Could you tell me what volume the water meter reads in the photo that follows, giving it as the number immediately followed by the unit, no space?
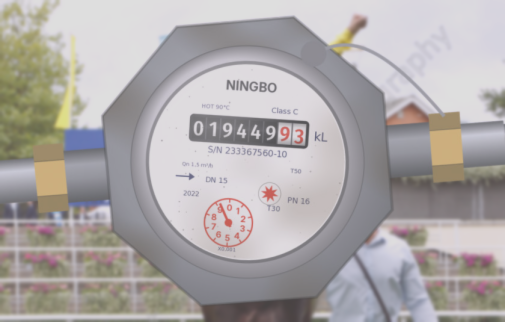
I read 19449.929kL
